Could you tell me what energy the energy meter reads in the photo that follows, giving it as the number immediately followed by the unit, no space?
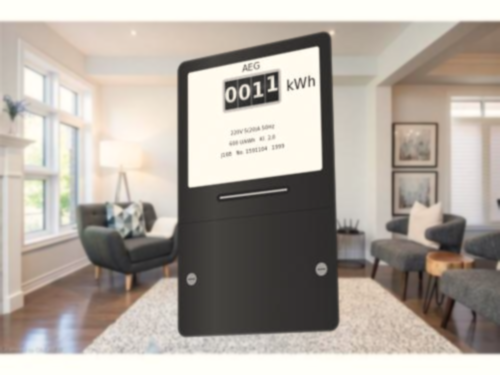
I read 11kWh
